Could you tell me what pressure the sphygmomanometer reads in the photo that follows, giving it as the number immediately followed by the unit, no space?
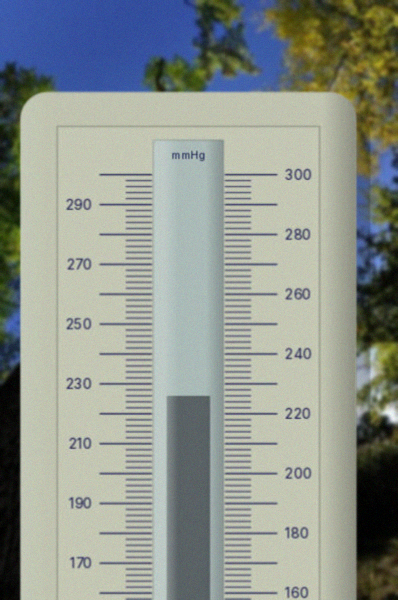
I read 226mmHg
